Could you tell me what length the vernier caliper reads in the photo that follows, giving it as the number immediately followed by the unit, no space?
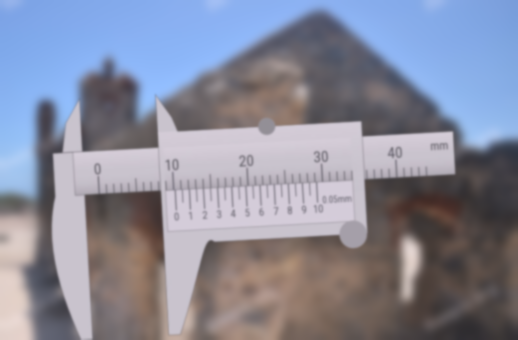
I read 10.2mm
